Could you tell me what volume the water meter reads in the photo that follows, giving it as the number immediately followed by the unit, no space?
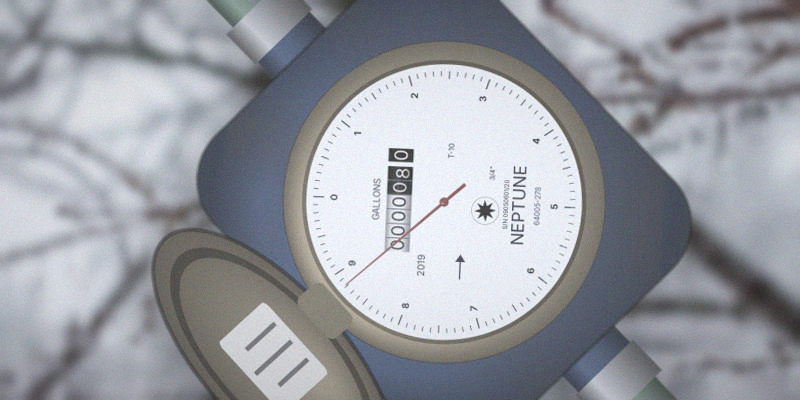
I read 78.8gal
